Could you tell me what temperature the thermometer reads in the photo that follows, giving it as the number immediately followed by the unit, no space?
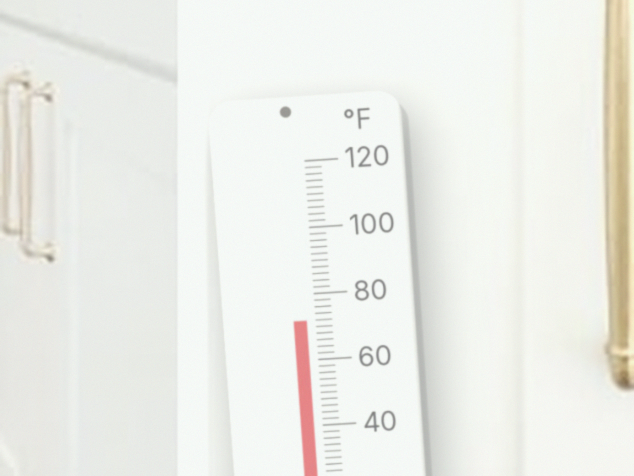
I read 72°F
